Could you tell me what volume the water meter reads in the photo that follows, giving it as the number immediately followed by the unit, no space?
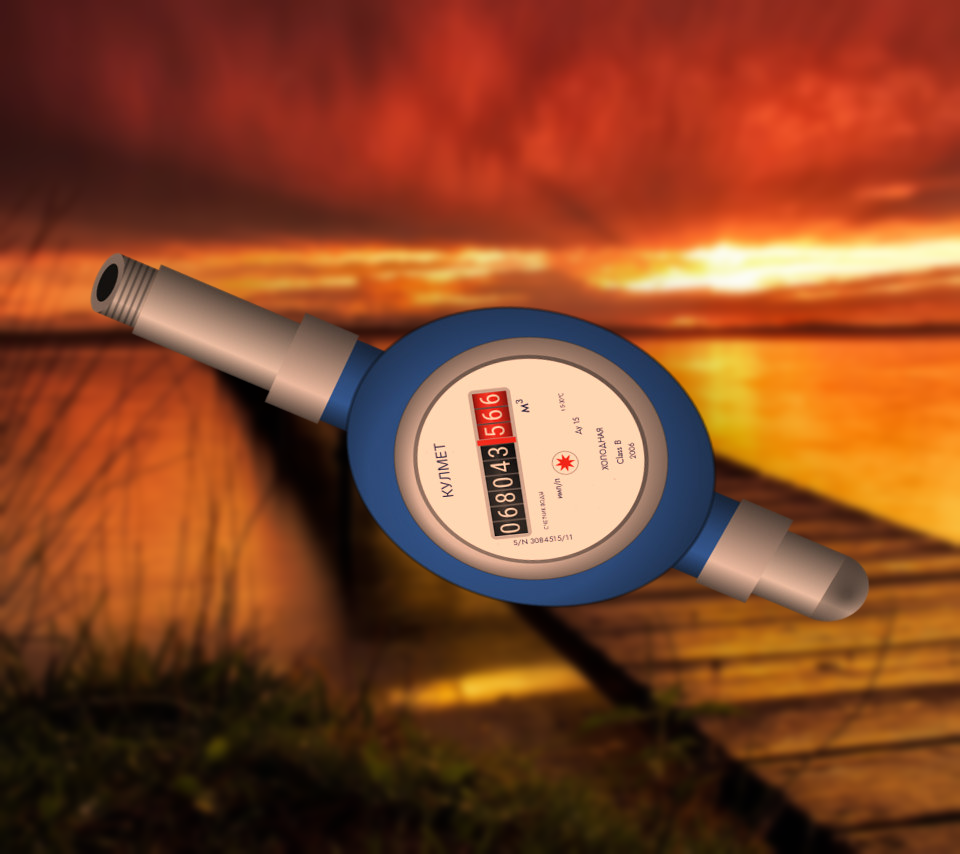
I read 68043.566m³
